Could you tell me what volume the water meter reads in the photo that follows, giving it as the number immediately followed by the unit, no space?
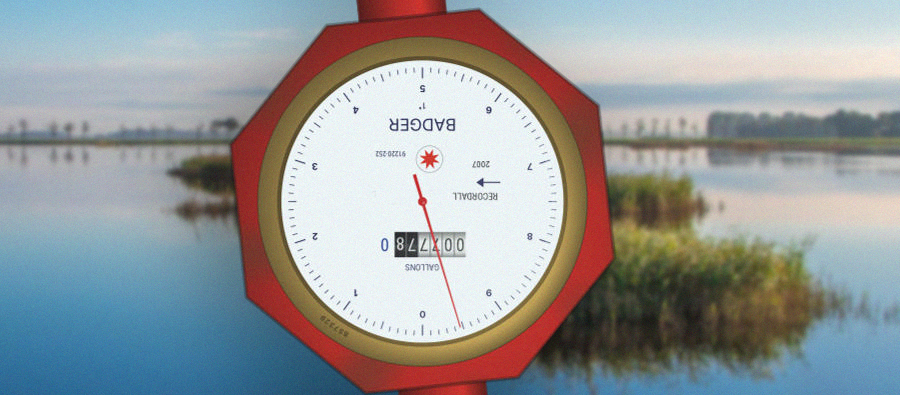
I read 77779.5gal
